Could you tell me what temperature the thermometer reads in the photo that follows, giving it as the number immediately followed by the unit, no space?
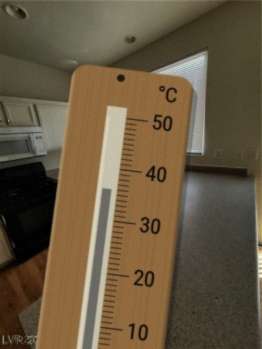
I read 36°C
